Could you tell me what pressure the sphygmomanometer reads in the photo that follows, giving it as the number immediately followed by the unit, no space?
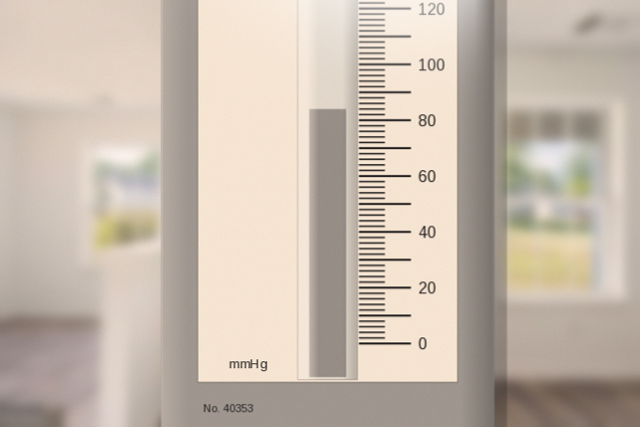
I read 84mmHg
